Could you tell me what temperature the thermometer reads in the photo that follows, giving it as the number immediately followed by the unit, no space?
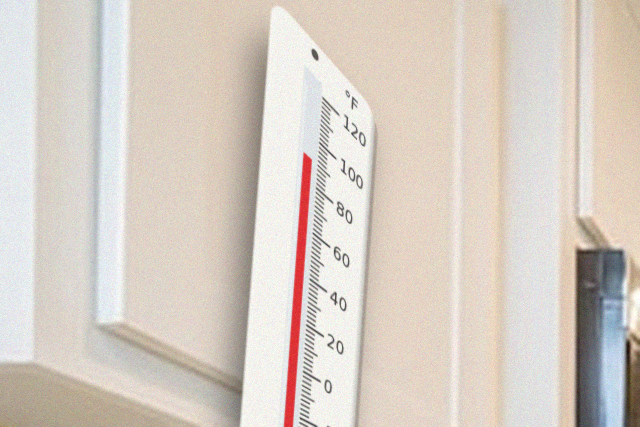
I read 90°F
